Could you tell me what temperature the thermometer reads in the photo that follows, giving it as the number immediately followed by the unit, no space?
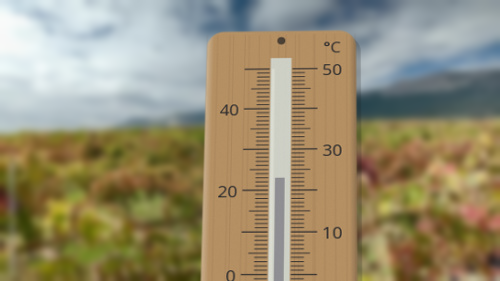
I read 23°C
